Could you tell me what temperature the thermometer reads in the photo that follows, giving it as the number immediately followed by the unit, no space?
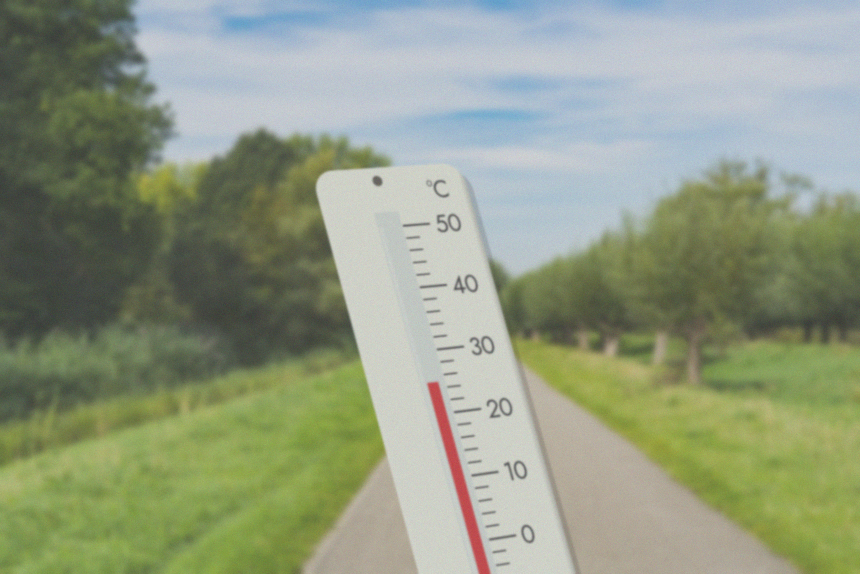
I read 25°C
